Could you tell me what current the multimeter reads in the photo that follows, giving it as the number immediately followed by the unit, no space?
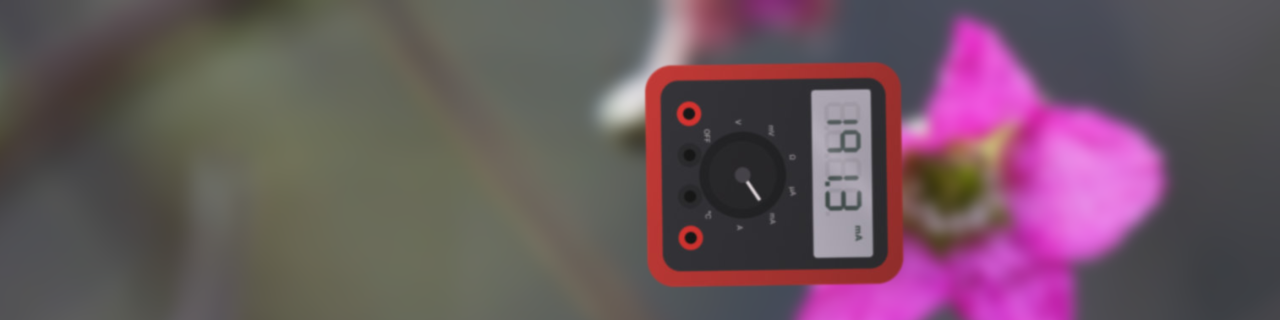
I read 191.3mA
